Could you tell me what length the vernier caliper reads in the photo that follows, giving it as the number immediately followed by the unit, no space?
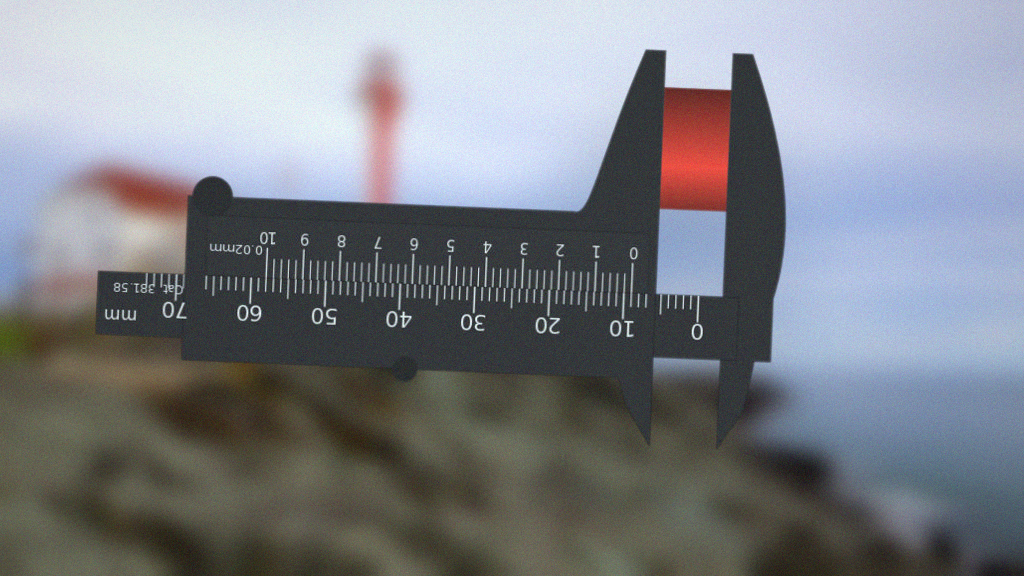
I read 9.0mm
